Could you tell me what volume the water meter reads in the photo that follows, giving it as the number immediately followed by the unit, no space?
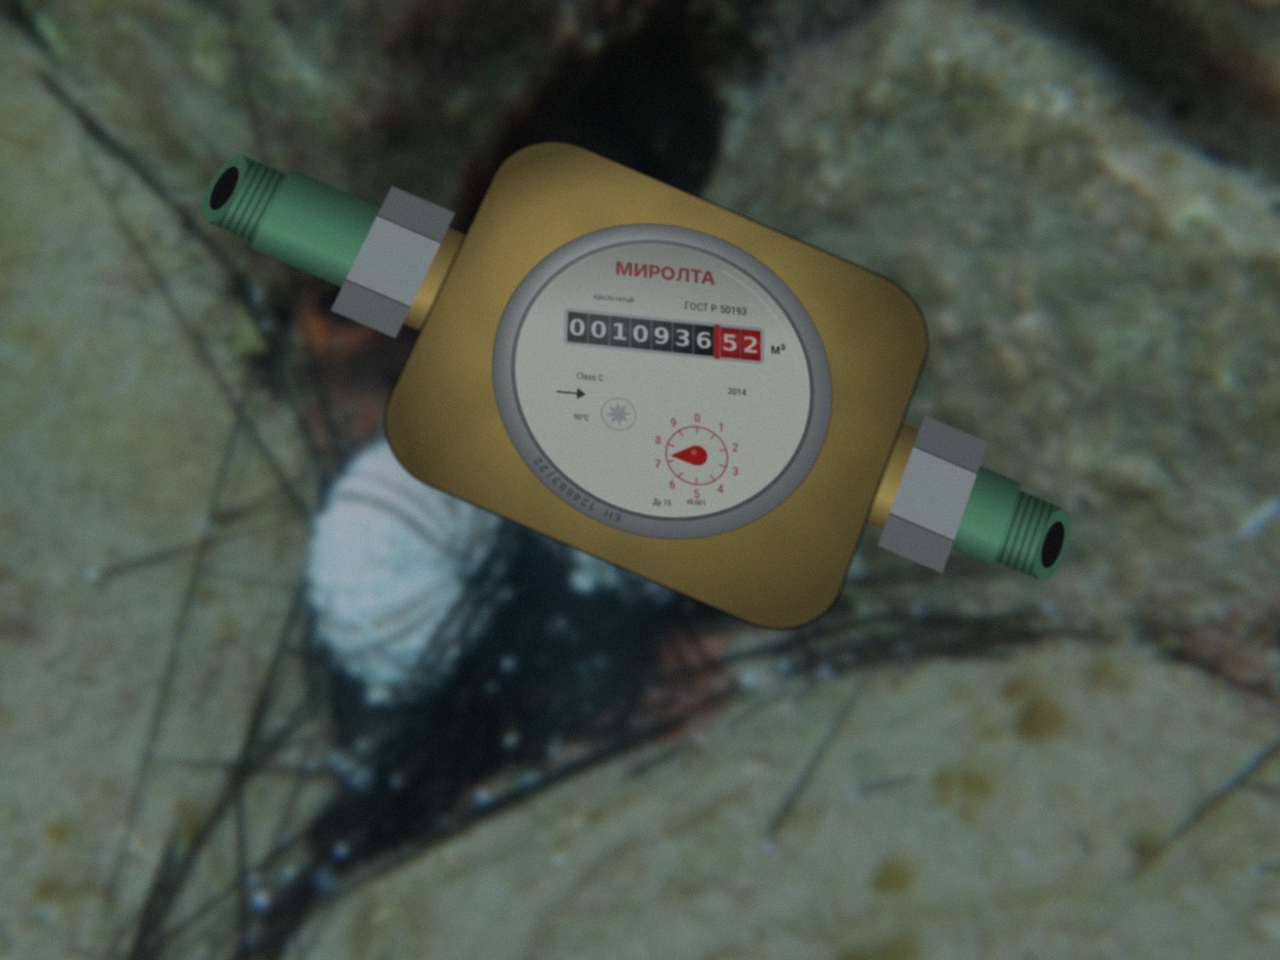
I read 10936.527m³
